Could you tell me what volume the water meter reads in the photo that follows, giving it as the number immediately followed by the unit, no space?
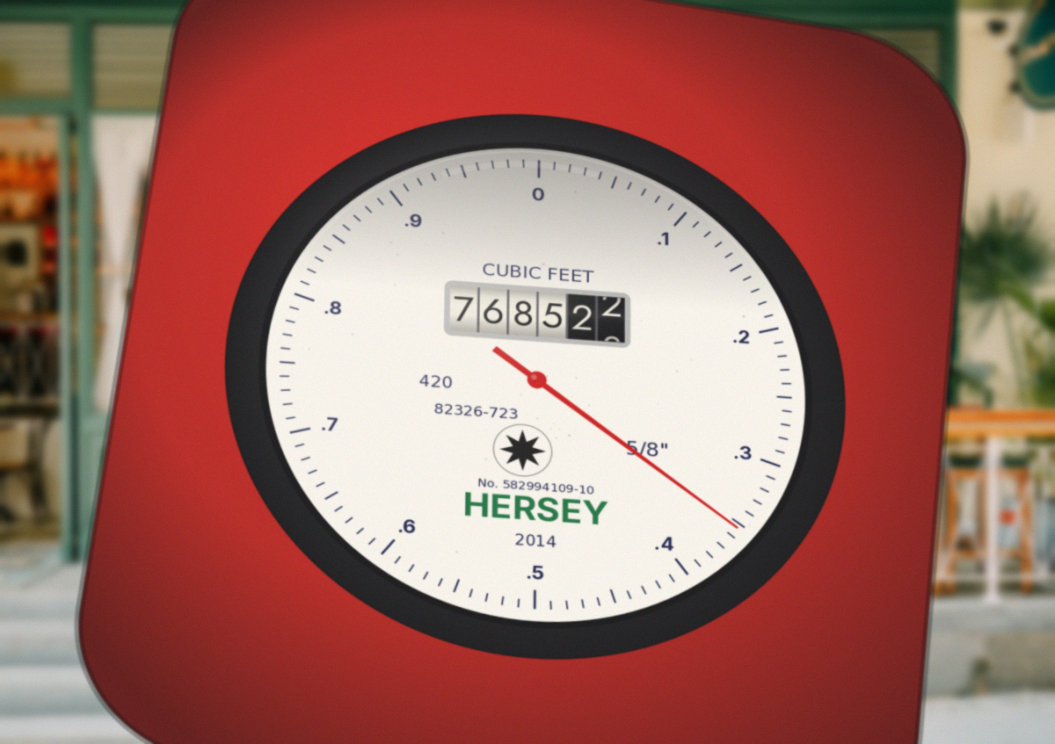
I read 768522.35ft³
